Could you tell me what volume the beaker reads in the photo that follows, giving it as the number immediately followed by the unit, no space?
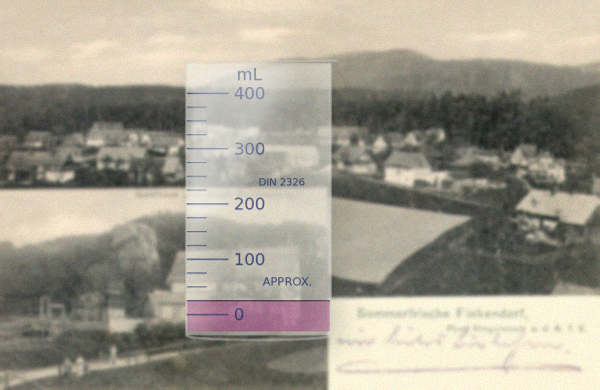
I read 25mL
